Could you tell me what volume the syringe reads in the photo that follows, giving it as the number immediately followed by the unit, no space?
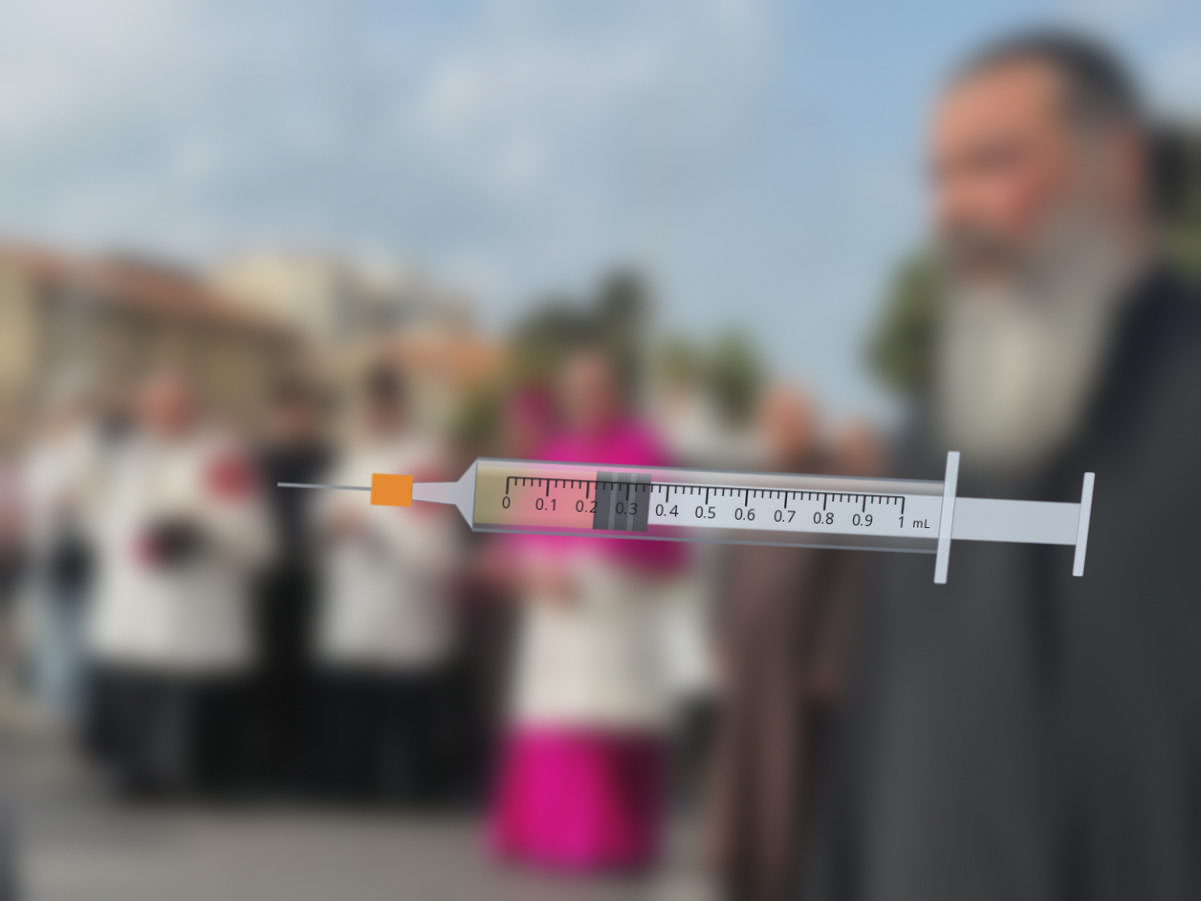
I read 0.22mL
